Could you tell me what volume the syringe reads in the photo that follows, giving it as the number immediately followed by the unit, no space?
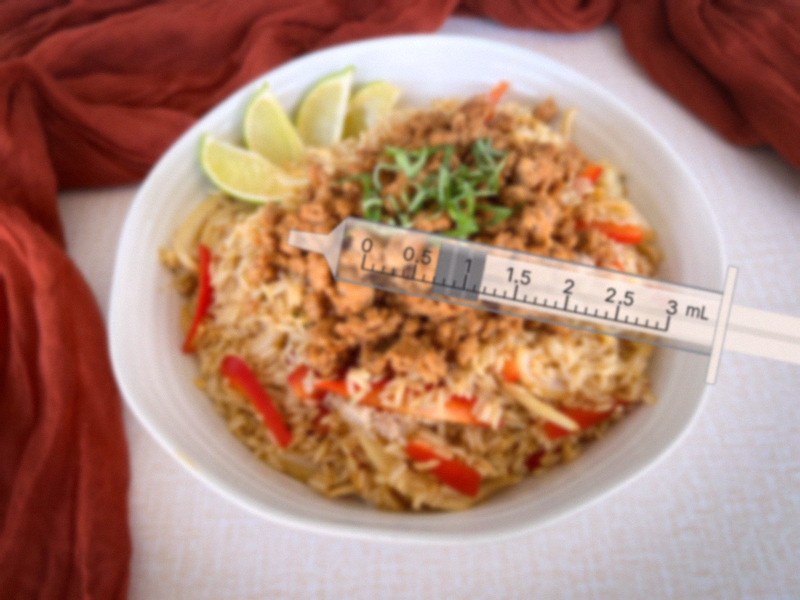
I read 0.7mL
